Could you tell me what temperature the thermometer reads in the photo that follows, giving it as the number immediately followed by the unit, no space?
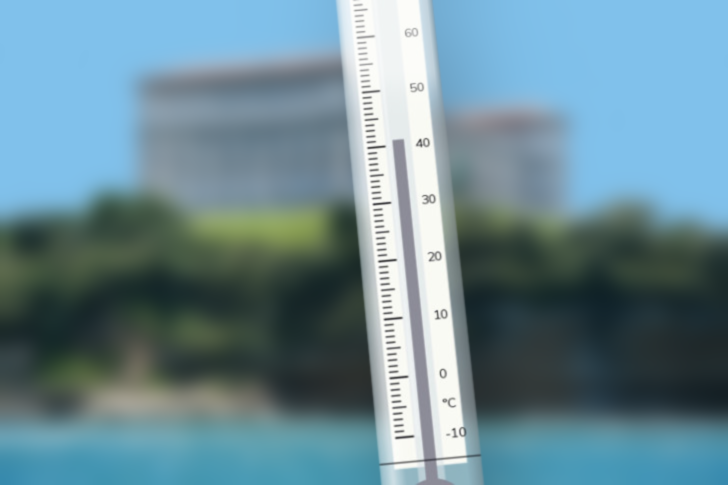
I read 41°C
